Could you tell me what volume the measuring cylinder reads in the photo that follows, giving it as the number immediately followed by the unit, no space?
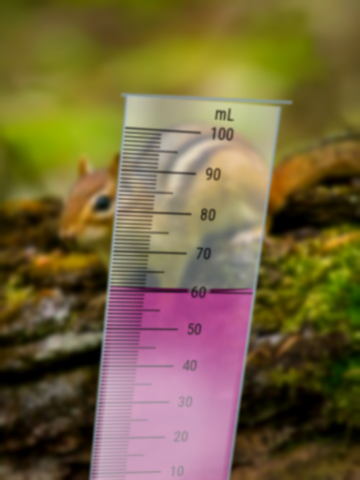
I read 60mL
